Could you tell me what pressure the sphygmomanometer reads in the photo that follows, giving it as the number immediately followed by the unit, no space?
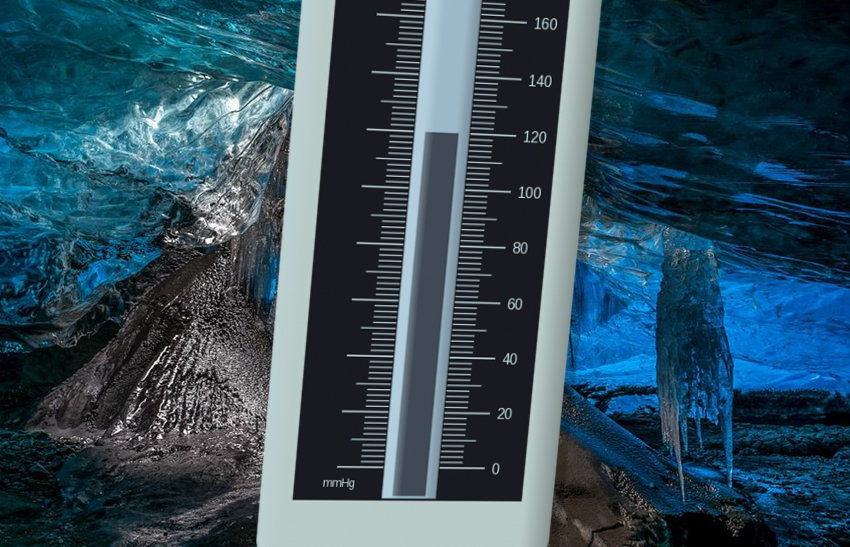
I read 120mmHg
